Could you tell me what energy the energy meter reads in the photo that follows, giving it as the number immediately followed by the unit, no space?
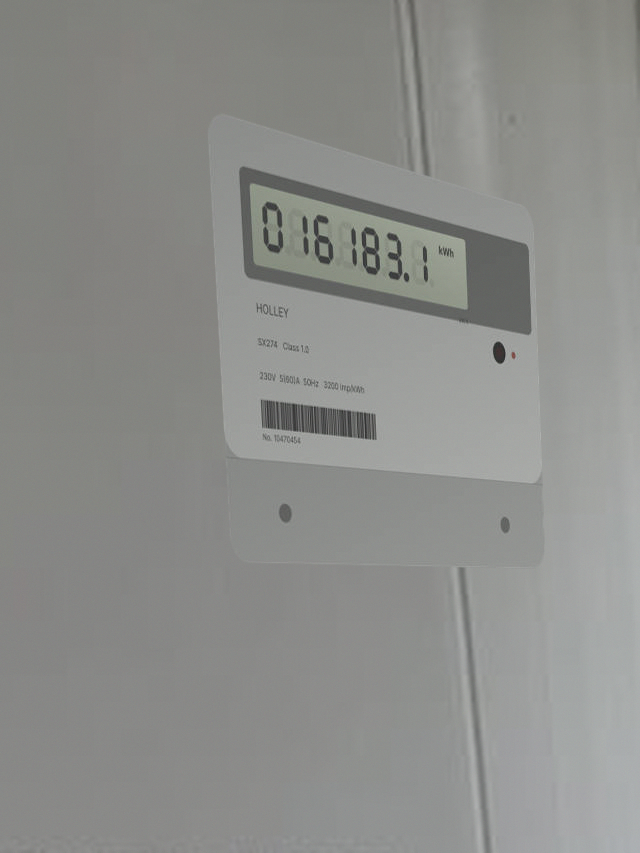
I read 16183.1kWh
